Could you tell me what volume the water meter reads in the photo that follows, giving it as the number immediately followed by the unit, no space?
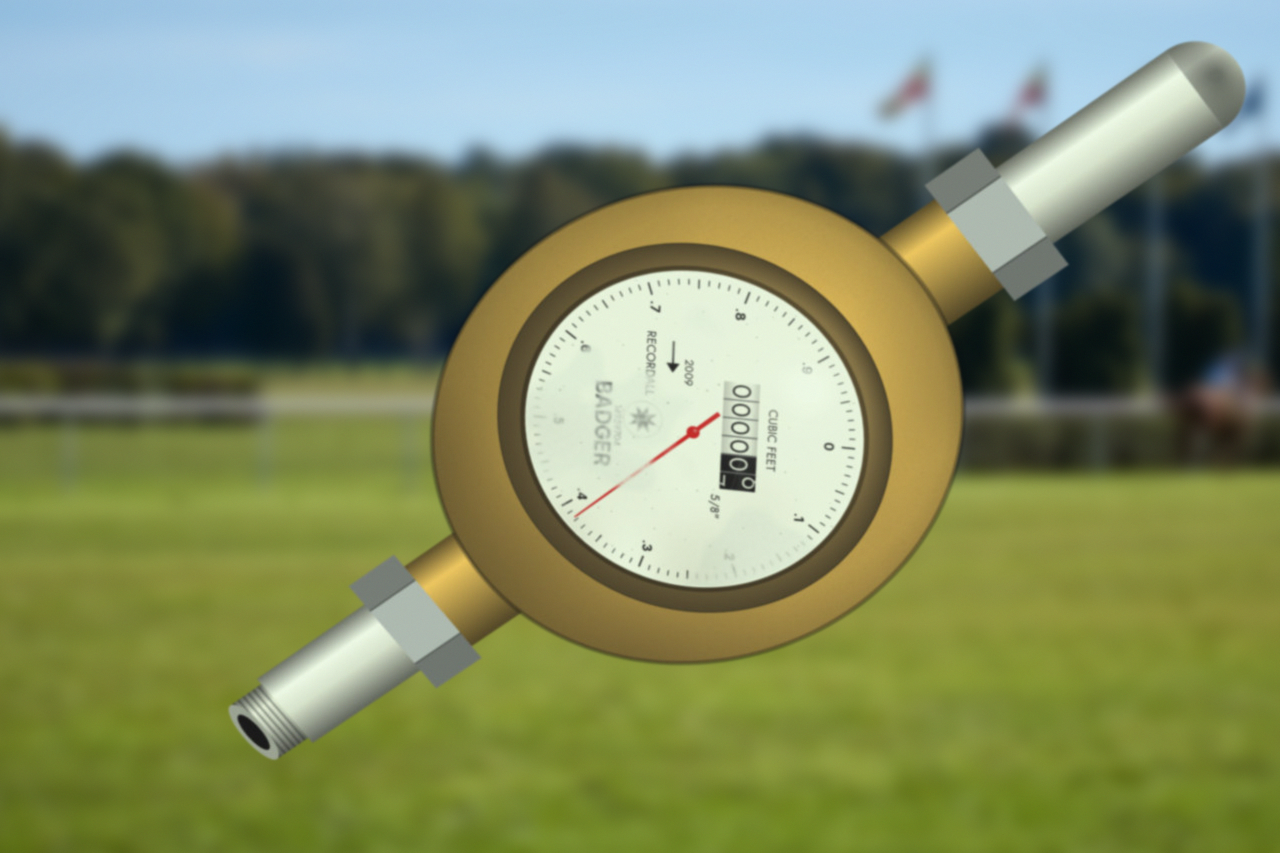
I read 6.38ft³
